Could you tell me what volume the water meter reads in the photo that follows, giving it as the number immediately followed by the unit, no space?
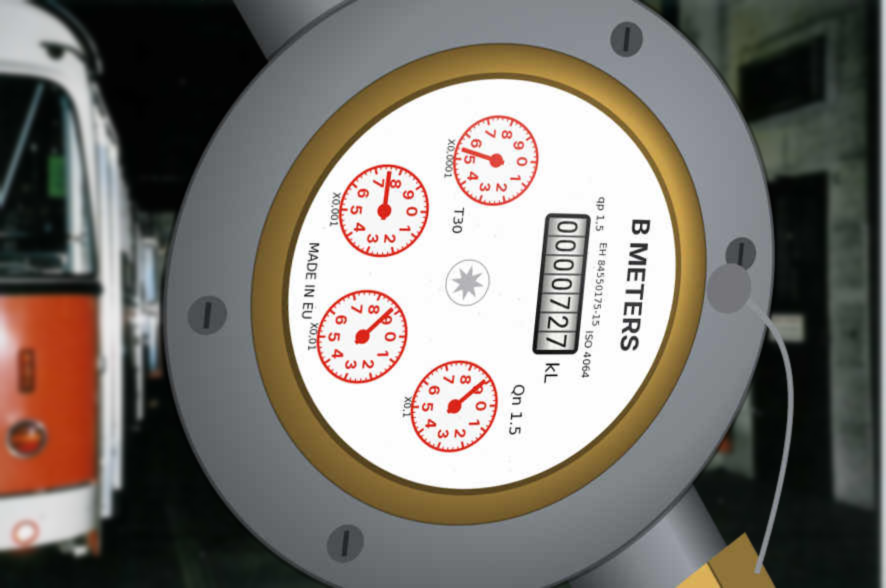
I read 727.8875kL
